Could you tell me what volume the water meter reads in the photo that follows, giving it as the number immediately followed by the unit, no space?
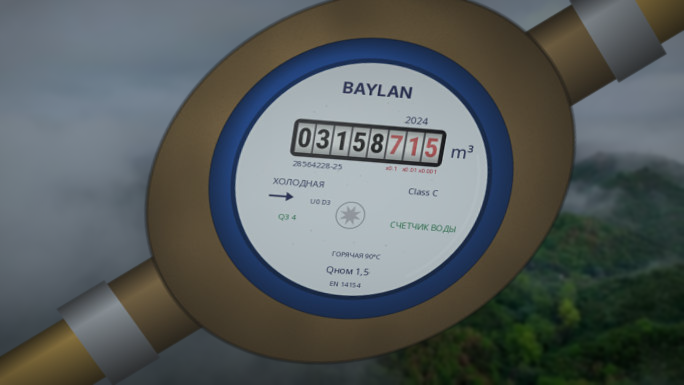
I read 3158.715m³
